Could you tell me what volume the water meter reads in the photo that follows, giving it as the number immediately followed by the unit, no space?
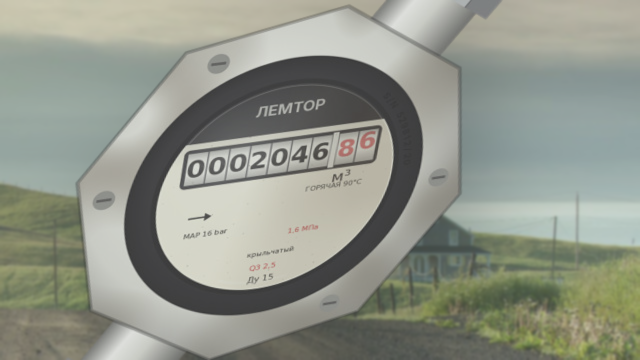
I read 2046.86m³
